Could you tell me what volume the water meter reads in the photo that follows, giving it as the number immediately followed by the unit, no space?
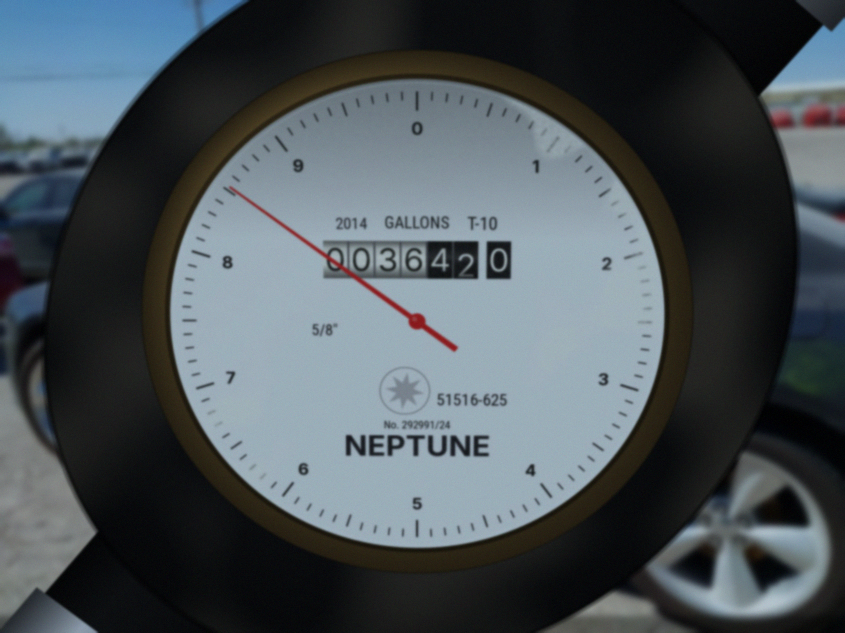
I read 36418.5gal
